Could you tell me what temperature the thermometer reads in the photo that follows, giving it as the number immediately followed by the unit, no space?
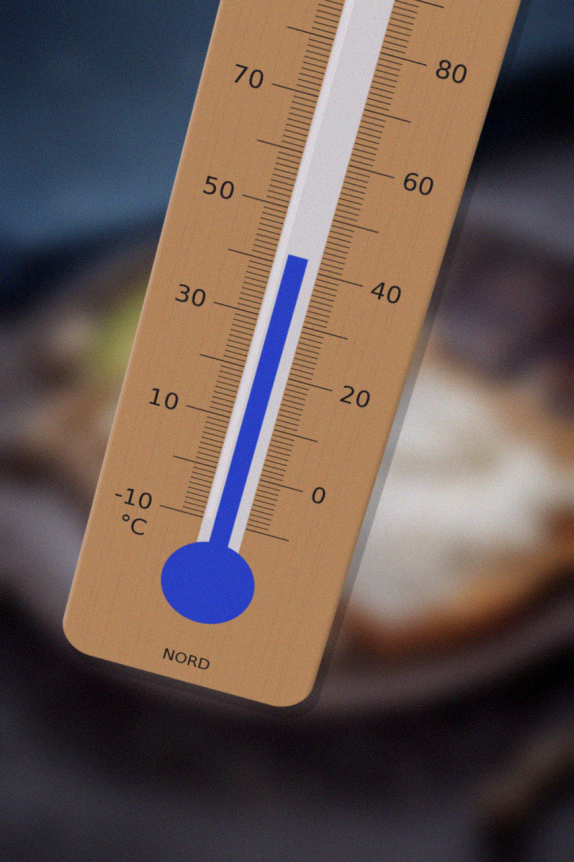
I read 42°C
